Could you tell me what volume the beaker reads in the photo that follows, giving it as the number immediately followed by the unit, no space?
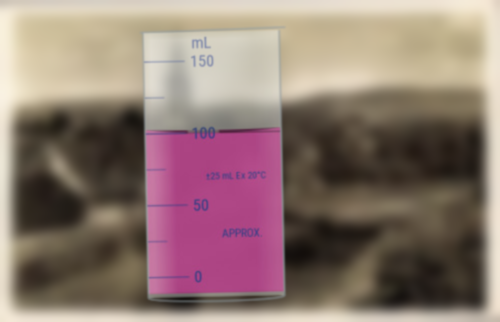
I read 100mL
